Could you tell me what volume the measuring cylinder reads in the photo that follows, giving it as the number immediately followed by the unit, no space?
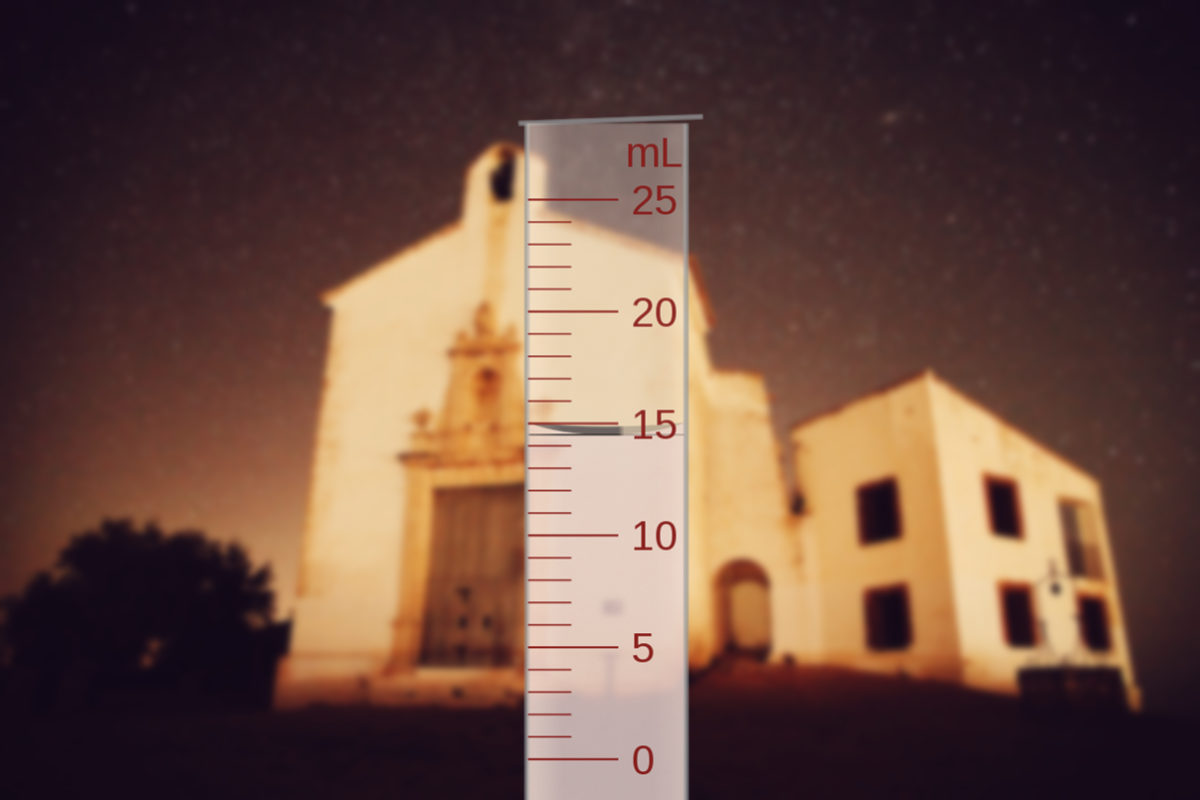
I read 14.5mL
